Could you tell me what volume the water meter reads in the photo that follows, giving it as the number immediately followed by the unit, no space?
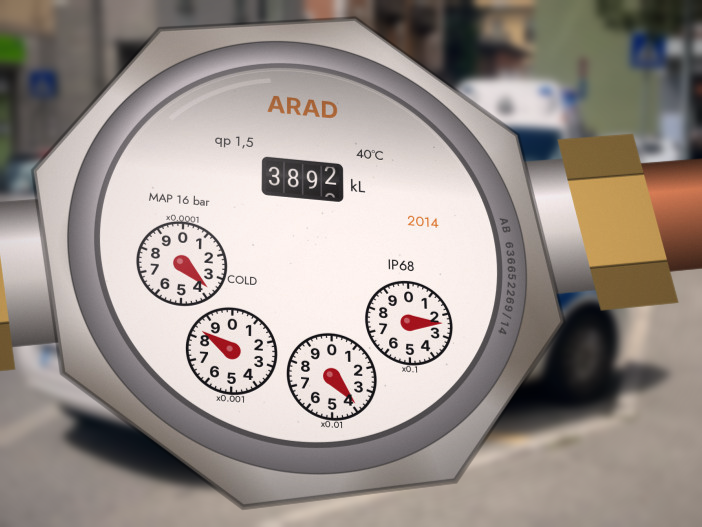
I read 3892.2383kL
